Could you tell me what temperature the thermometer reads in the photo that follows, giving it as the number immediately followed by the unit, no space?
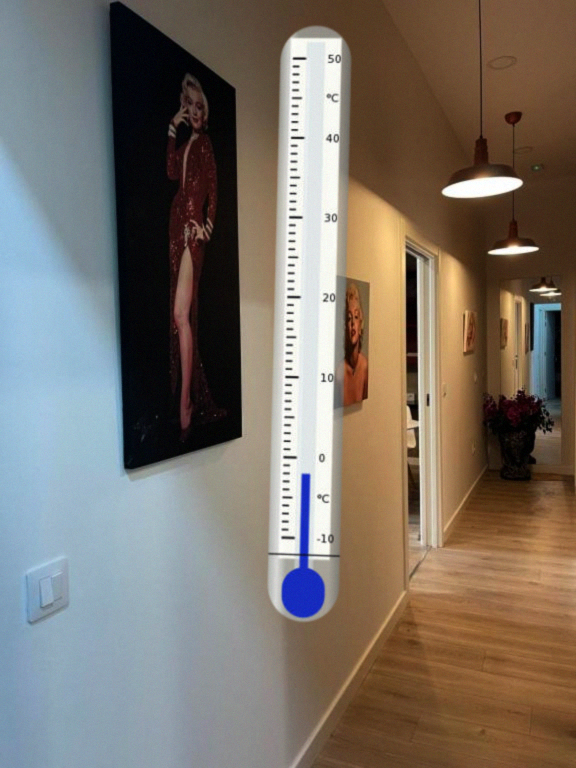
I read -2°C
